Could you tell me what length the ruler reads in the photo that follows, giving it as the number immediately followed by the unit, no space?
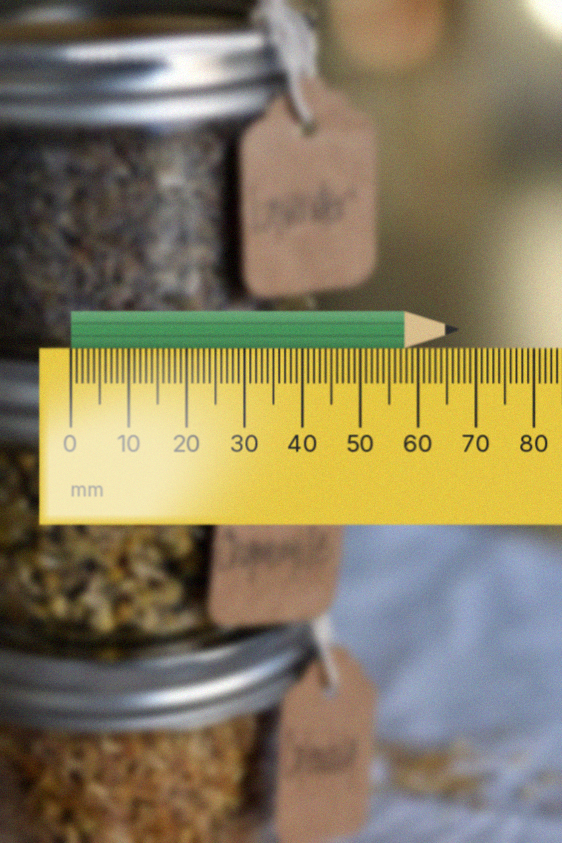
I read 67mm
